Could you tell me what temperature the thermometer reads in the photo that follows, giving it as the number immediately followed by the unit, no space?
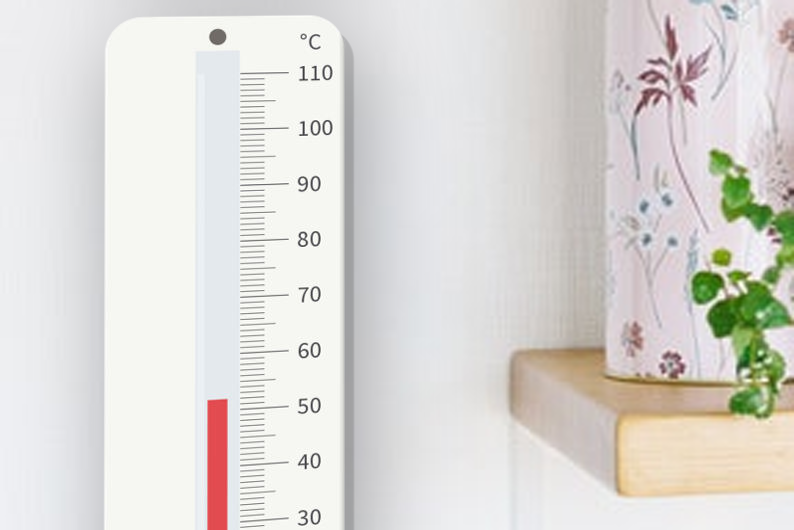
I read 52°C
